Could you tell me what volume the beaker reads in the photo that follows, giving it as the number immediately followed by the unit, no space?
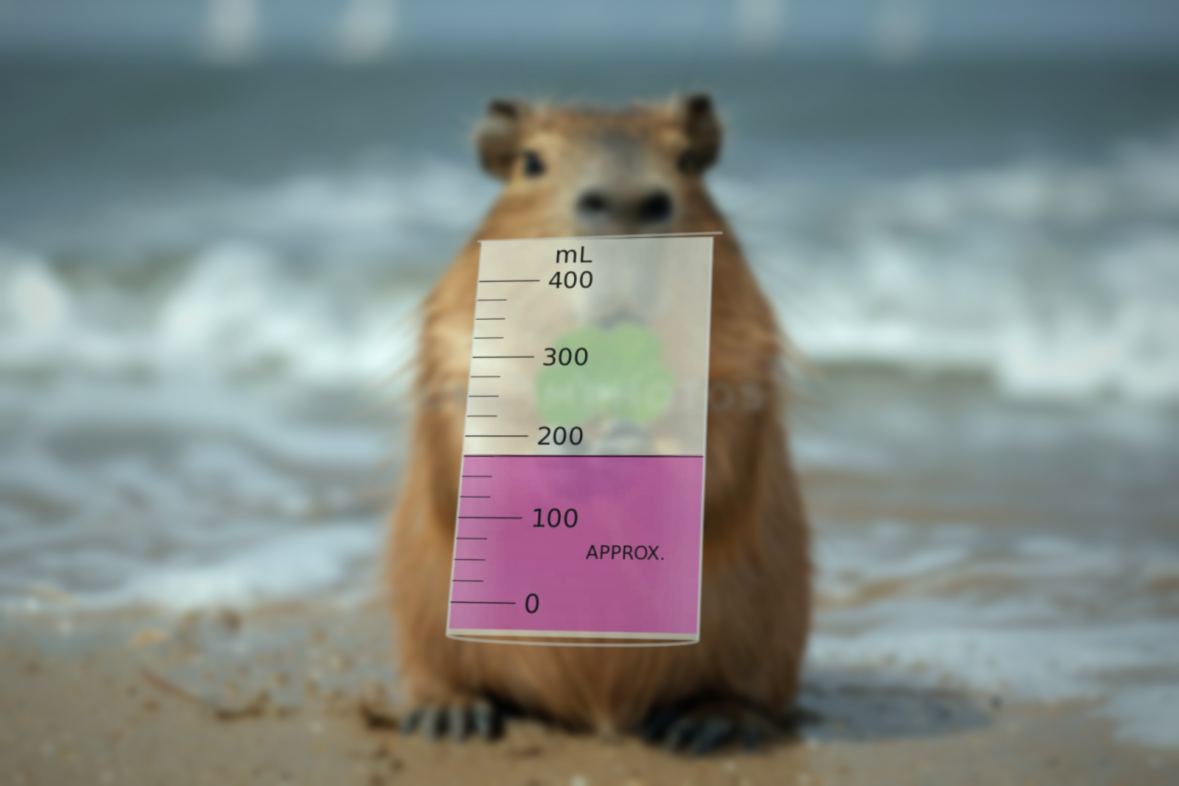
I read 175mL
